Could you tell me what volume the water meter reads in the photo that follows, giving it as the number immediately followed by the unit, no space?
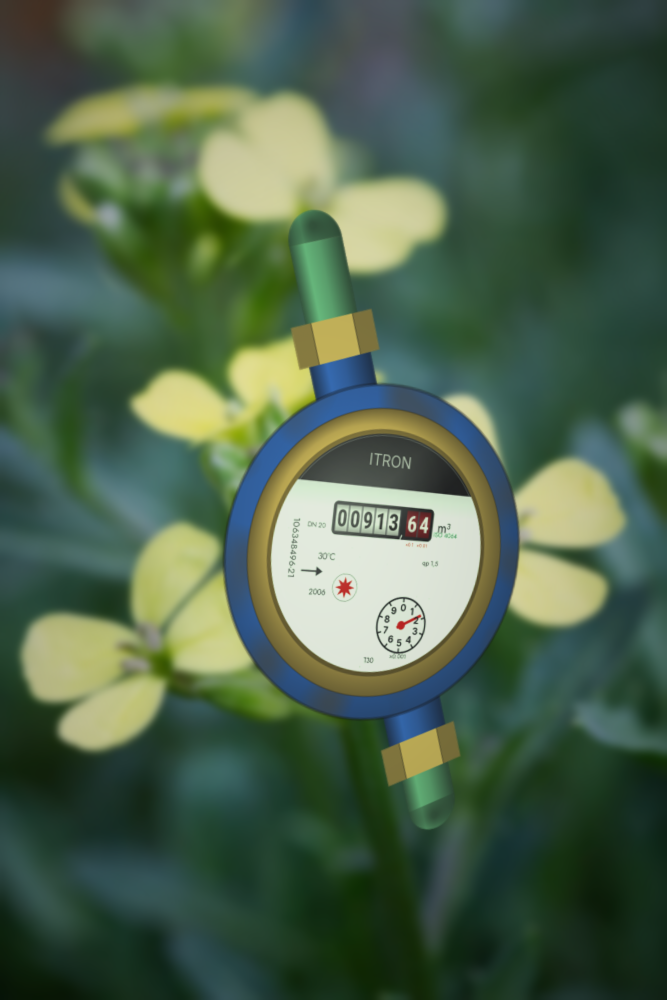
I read 913.641m³
